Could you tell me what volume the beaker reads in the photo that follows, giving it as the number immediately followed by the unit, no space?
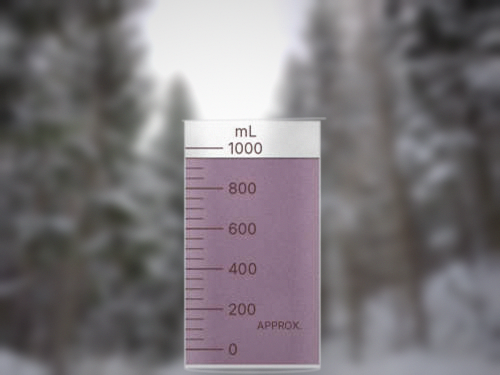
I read 950mL
